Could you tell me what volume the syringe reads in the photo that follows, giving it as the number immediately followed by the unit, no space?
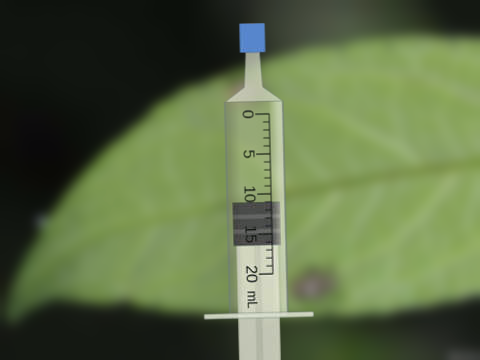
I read 11mL
